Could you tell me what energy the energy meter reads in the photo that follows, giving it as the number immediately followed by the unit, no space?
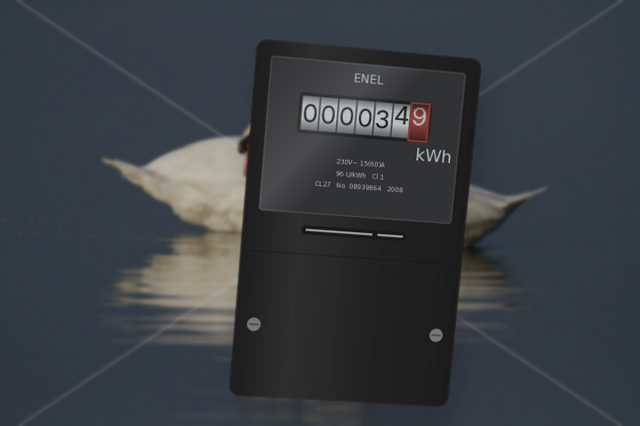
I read 34.9kWh
